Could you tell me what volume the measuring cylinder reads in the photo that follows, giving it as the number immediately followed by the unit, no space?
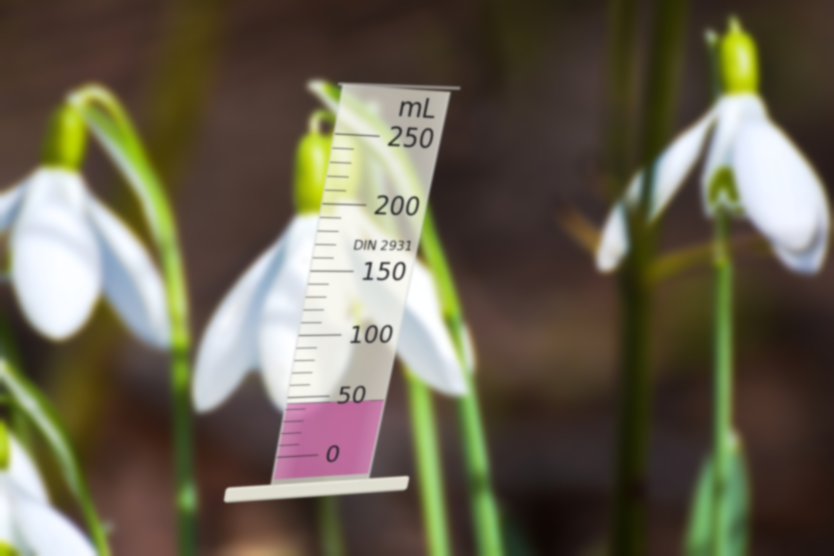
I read 45mL
